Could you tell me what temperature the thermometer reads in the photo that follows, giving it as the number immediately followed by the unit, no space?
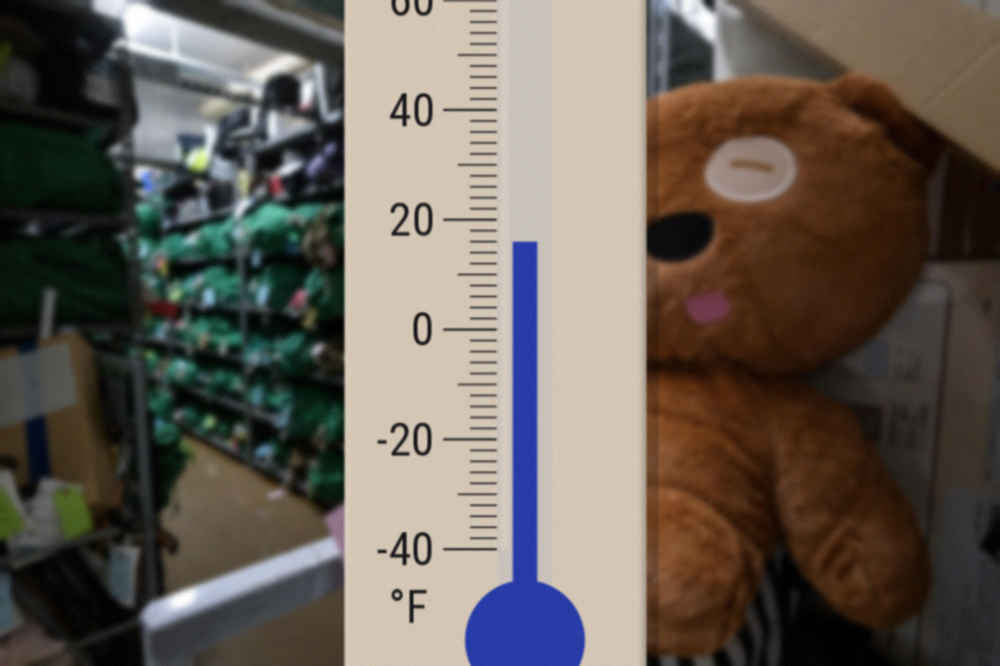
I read 16°F
